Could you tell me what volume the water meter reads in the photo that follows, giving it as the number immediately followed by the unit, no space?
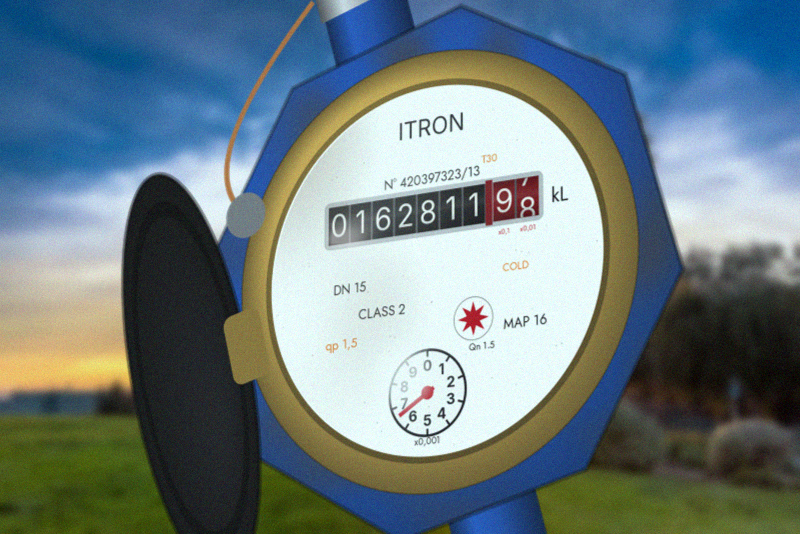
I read 162811.976kL
